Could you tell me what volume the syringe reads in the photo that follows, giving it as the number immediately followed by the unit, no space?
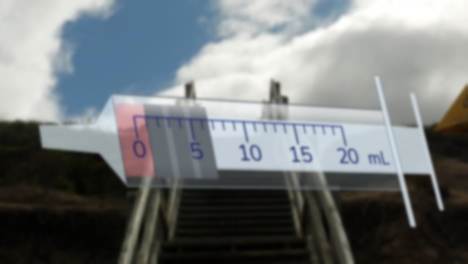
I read 1mL
